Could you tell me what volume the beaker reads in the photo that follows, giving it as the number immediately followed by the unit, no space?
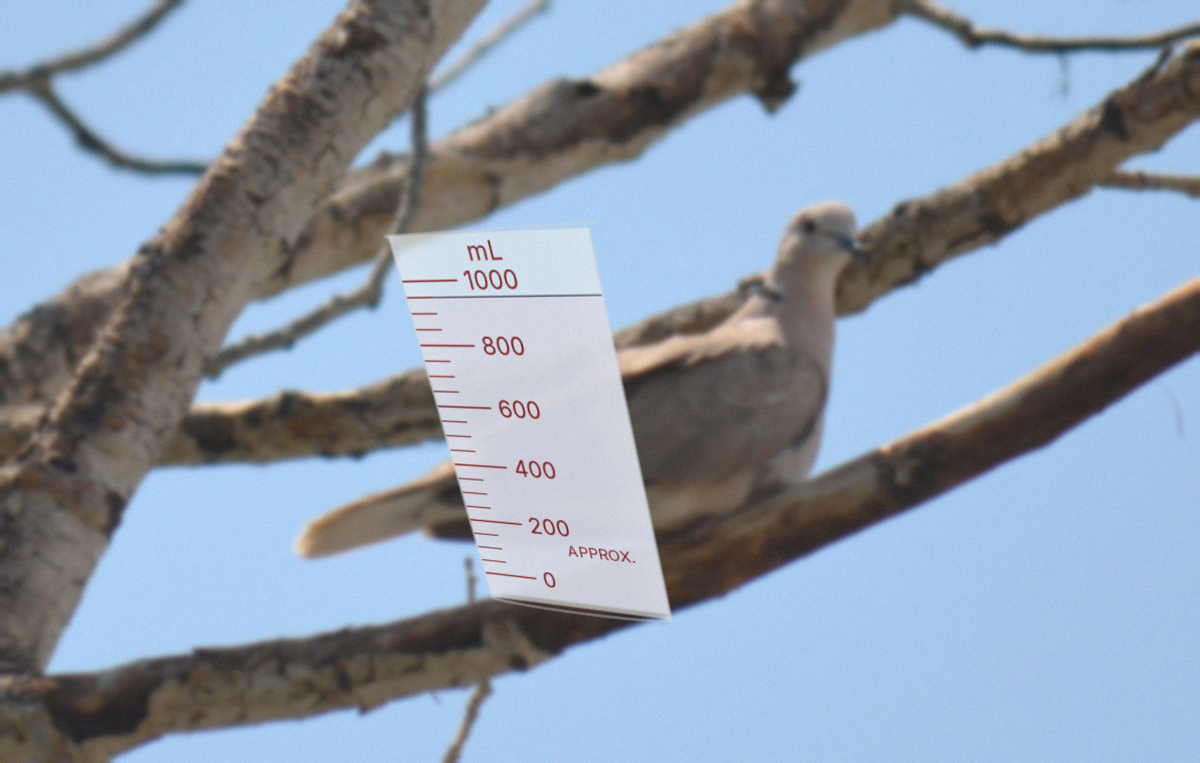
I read 950mL
